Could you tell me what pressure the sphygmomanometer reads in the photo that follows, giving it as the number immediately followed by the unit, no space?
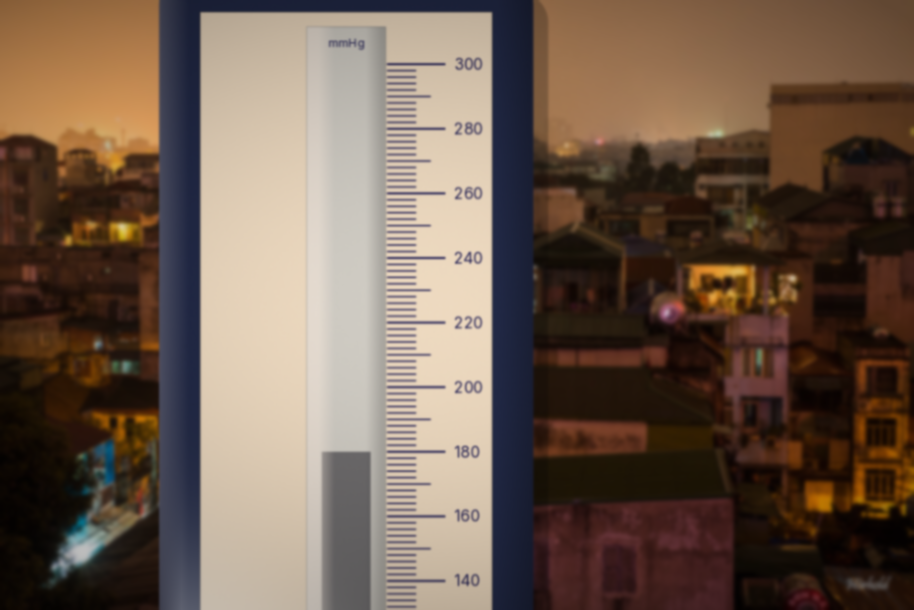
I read 180mmHg
